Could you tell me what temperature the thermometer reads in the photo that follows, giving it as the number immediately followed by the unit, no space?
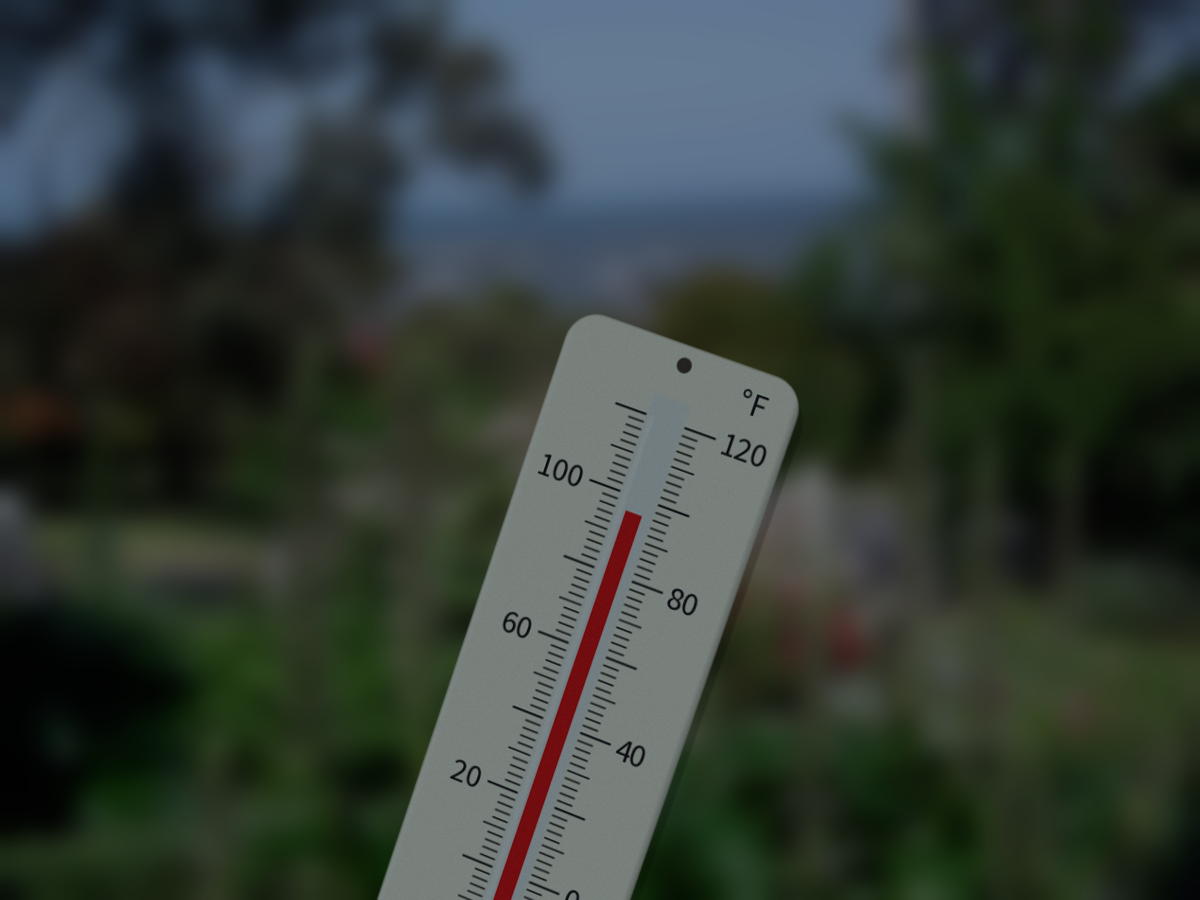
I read 96°F
